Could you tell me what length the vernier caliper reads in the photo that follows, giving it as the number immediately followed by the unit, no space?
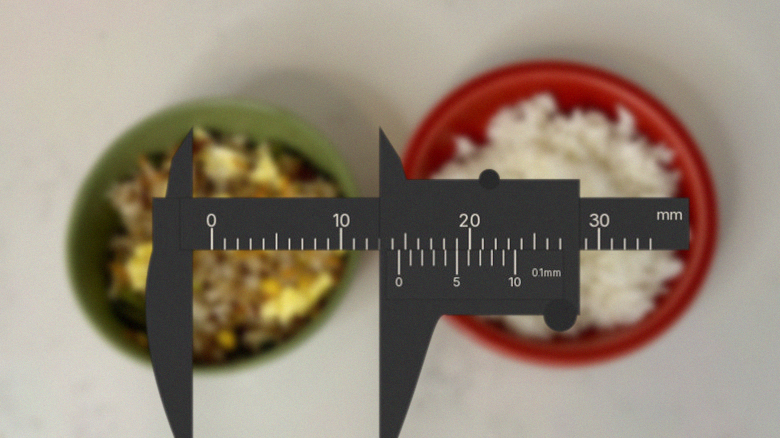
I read 14.5mm
